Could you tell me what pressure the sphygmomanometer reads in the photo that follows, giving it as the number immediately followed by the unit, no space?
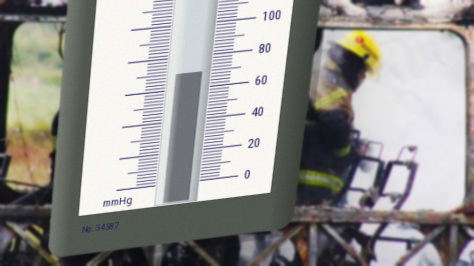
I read 70mmHg
